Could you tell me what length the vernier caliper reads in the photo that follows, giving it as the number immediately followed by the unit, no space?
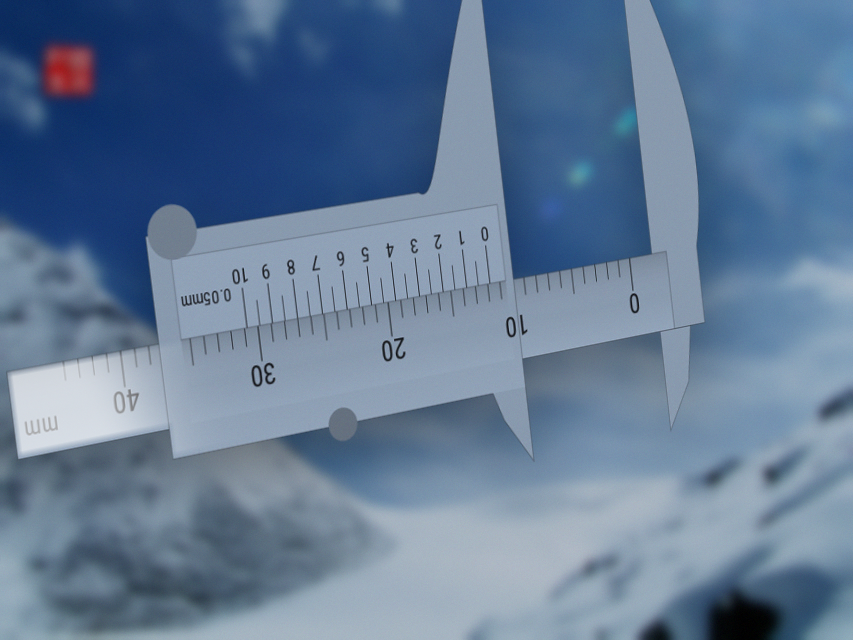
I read 11.8mm
